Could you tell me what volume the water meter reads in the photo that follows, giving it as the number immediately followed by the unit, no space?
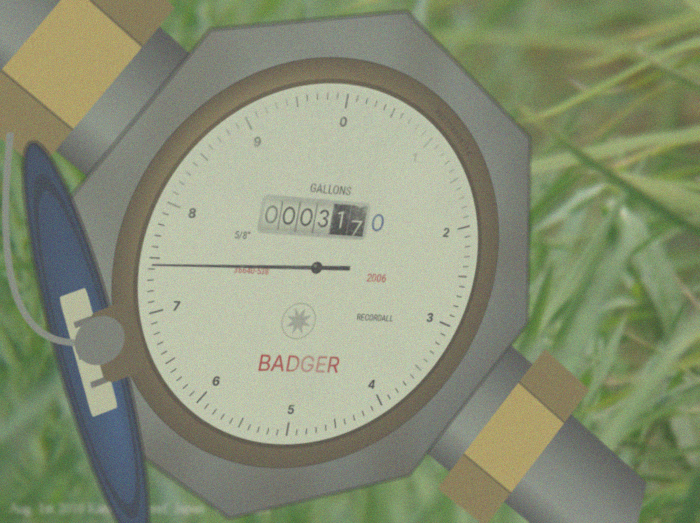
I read 3167.4gal
